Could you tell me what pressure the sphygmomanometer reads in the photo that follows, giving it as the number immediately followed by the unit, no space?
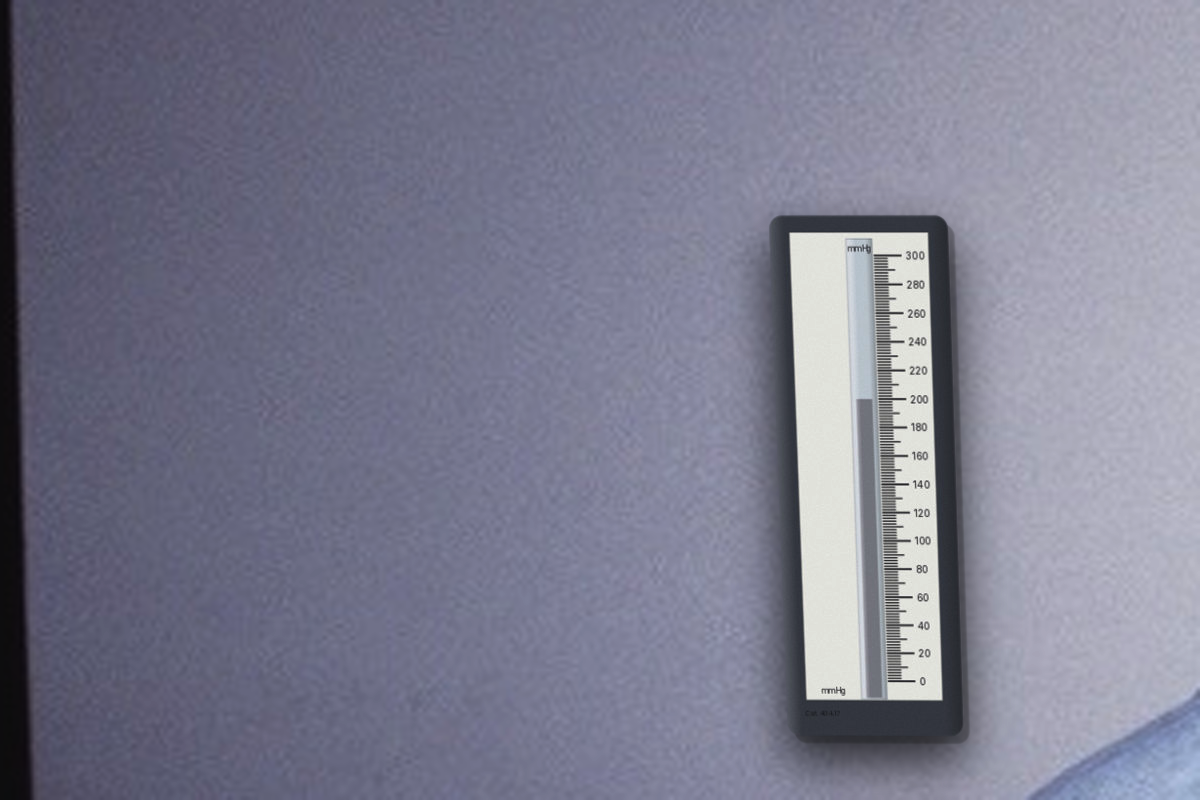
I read 200mmHg
